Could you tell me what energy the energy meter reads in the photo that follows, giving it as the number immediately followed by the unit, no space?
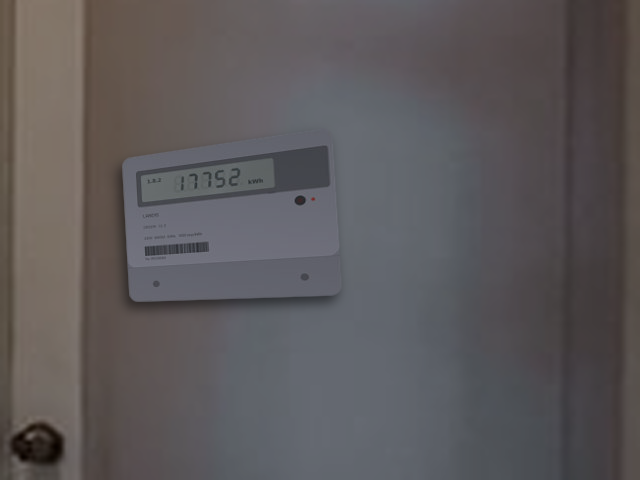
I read 17752kWh
